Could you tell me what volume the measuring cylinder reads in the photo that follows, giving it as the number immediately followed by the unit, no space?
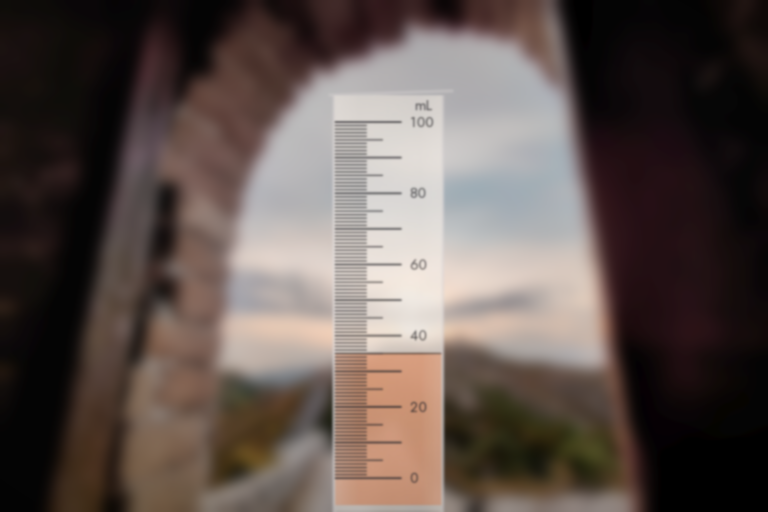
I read 35mL
